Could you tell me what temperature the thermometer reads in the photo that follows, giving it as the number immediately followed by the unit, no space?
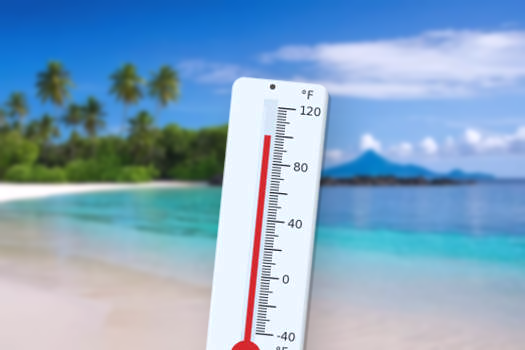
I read 100°F
